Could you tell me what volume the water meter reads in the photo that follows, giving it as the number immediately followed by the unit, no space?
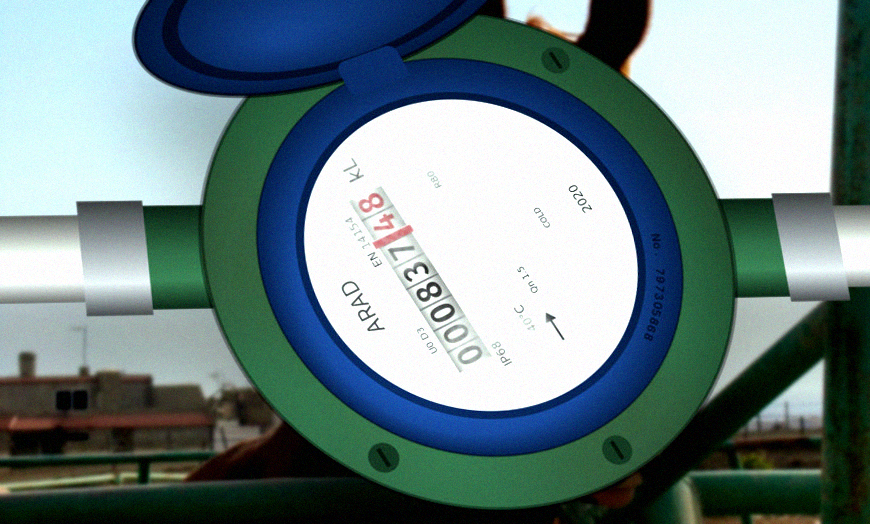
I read 837.48kL
